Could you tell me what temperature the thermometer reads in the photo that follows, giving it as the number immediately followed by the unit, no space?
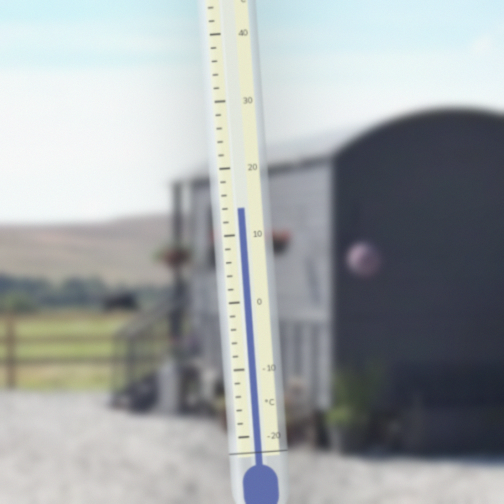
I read 14°C
